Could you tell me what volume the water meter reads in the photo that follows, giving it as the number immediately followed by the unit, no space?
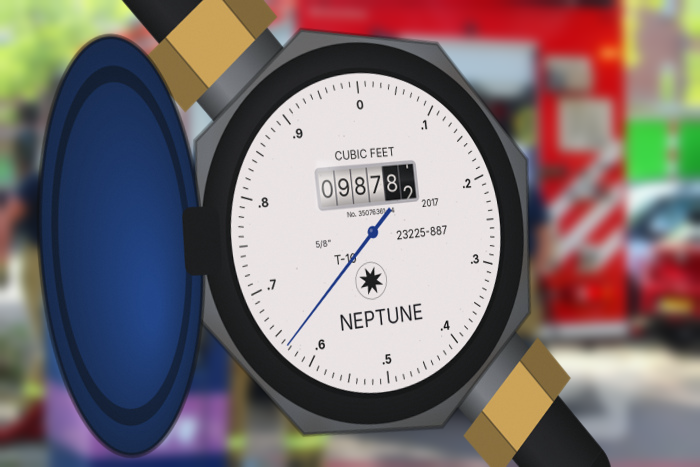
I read 98781.63ft³
